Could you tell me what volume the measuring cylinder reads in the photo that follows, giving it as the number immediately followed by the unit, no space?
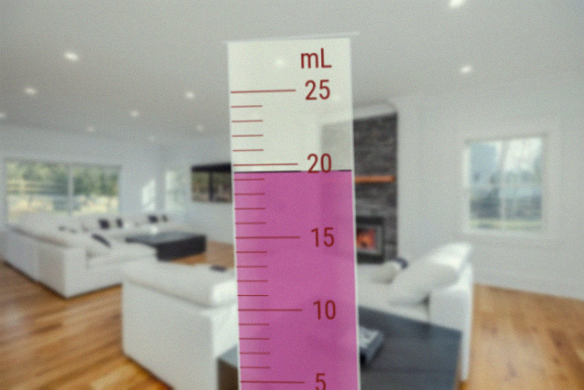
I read 19.5mL
